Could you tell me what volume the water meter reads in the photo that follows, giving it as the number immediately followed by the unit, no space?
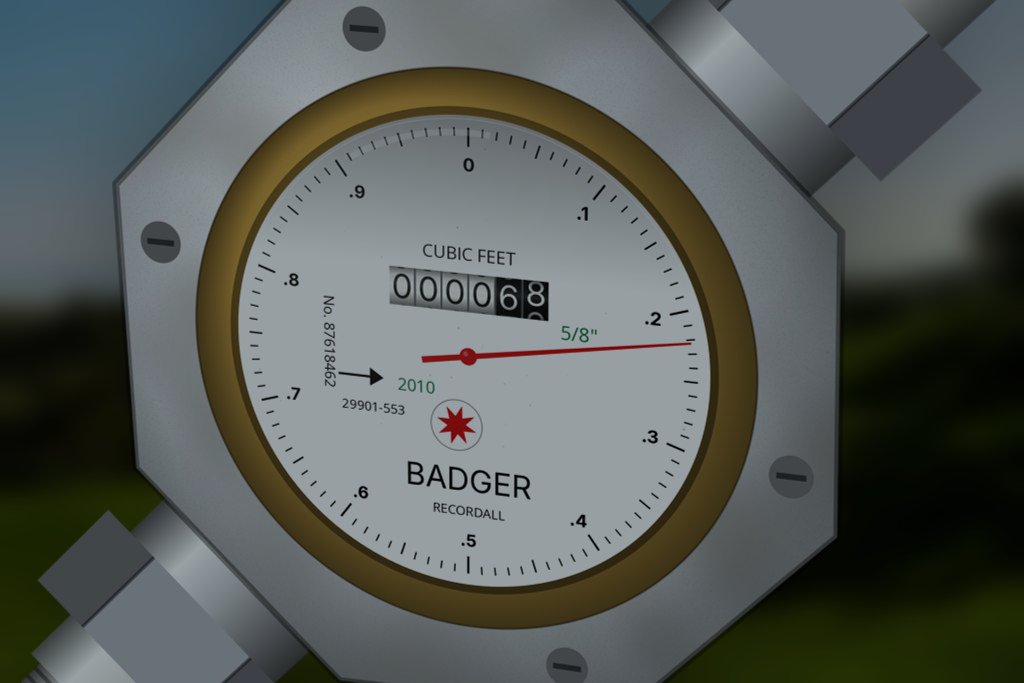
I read 68.22ft³
